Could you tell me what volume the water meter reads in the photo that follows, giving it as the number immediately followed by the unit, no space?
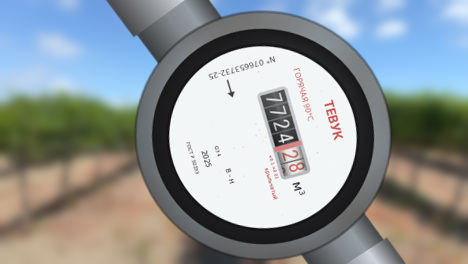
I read 7724.28m³
